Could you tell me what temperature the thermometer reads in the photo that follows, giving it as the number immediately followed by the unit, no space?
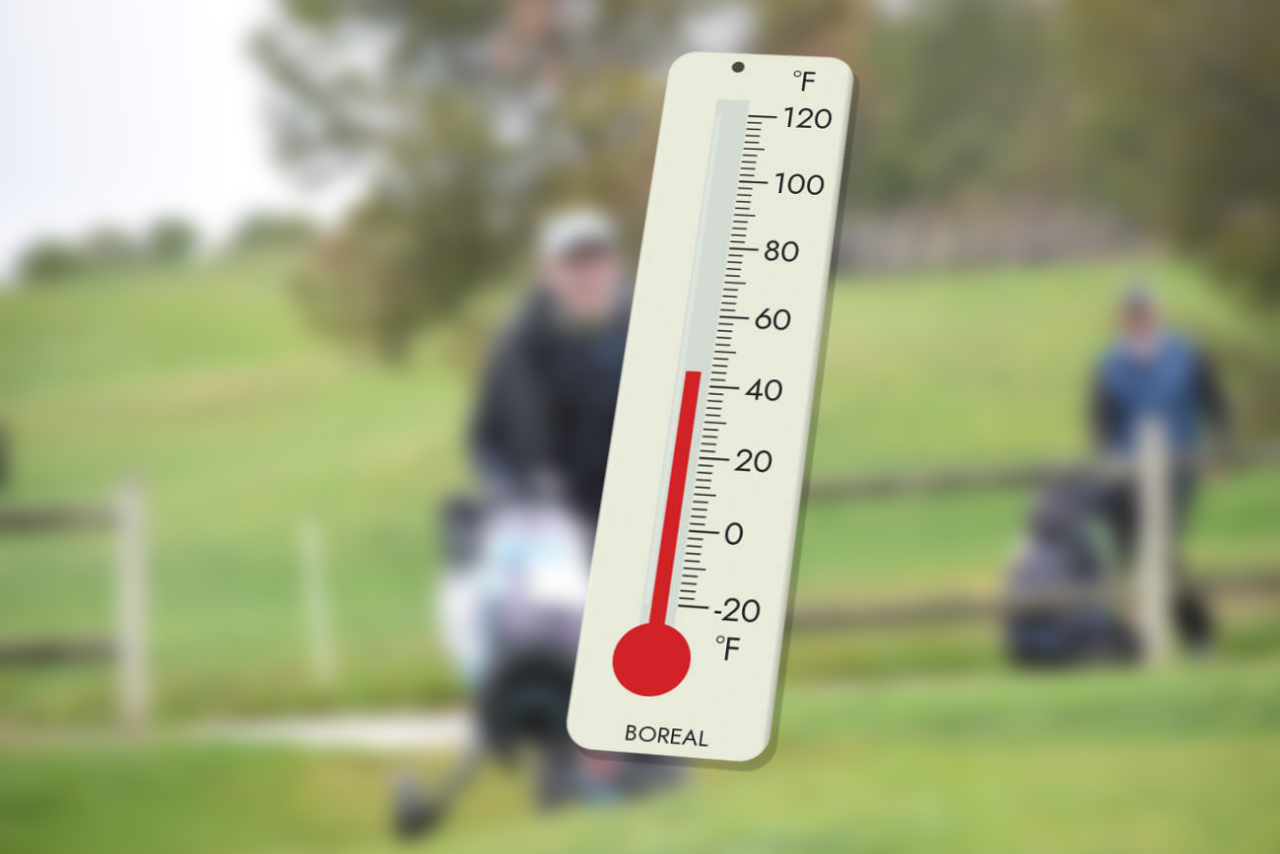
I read 44°F
